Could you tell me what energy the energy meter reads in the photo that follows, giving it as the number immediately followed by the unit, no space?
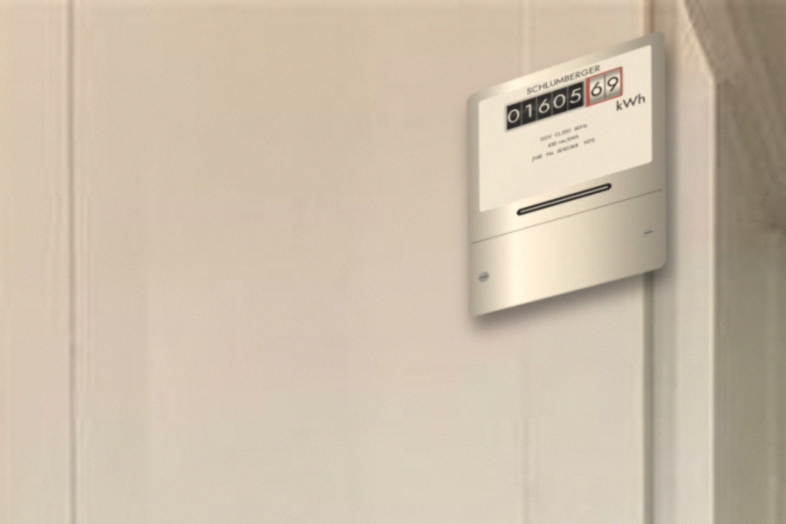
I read 1605.69kWh
